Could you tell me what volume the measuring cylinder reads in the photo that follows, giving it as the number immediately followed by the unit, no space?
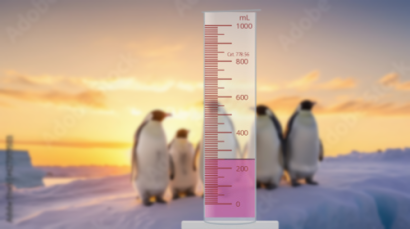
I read 250mL
